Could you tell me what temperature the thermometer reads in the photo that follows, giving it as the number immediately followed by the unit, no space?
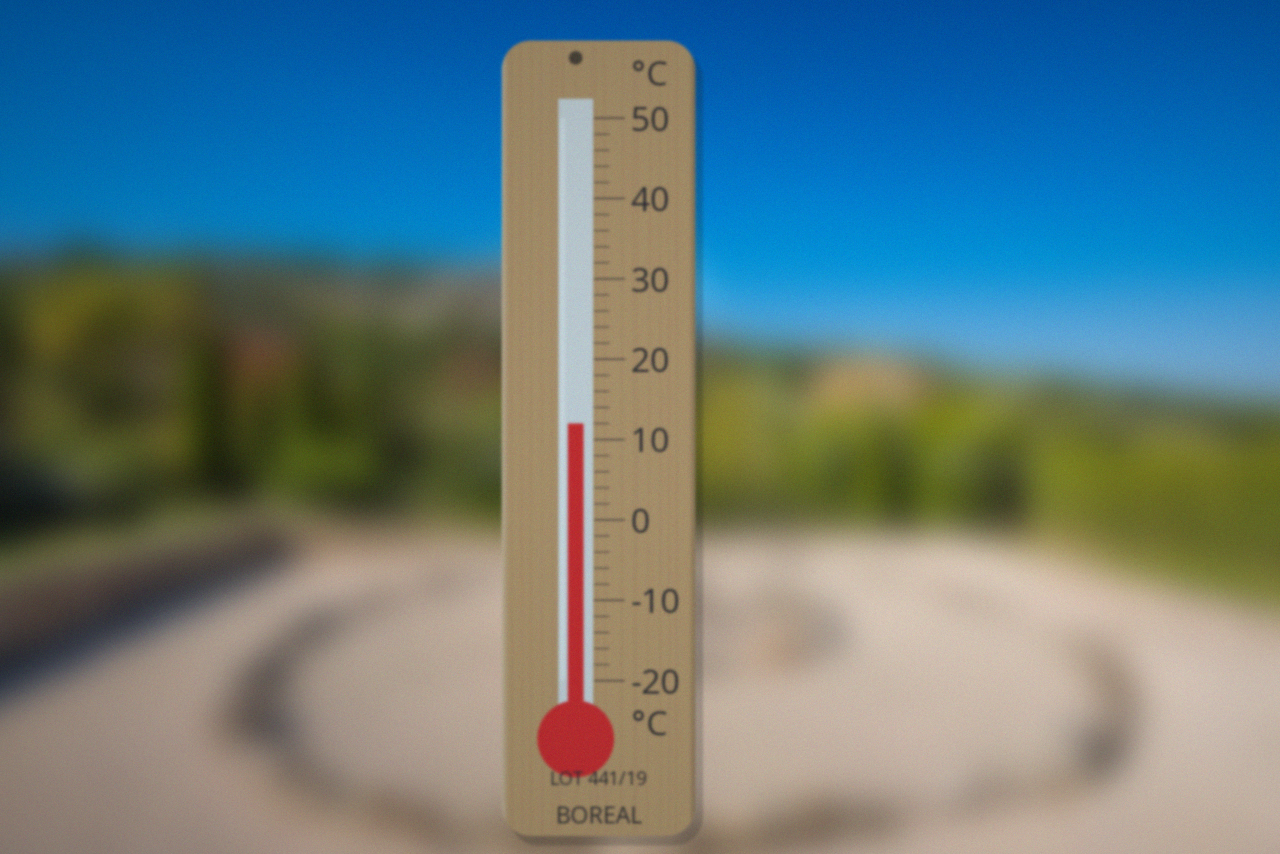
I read 12°C
